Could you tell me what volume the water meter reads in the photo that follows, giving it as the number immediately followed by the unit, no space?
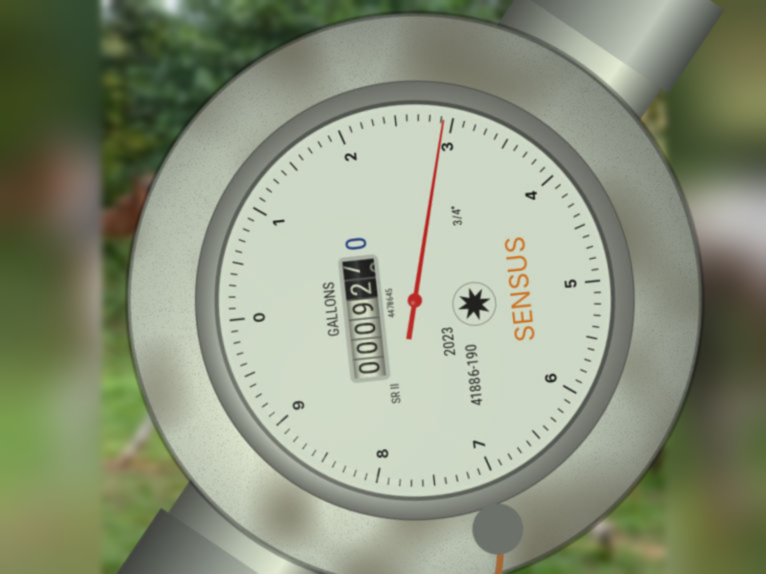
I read 9272.9gal
